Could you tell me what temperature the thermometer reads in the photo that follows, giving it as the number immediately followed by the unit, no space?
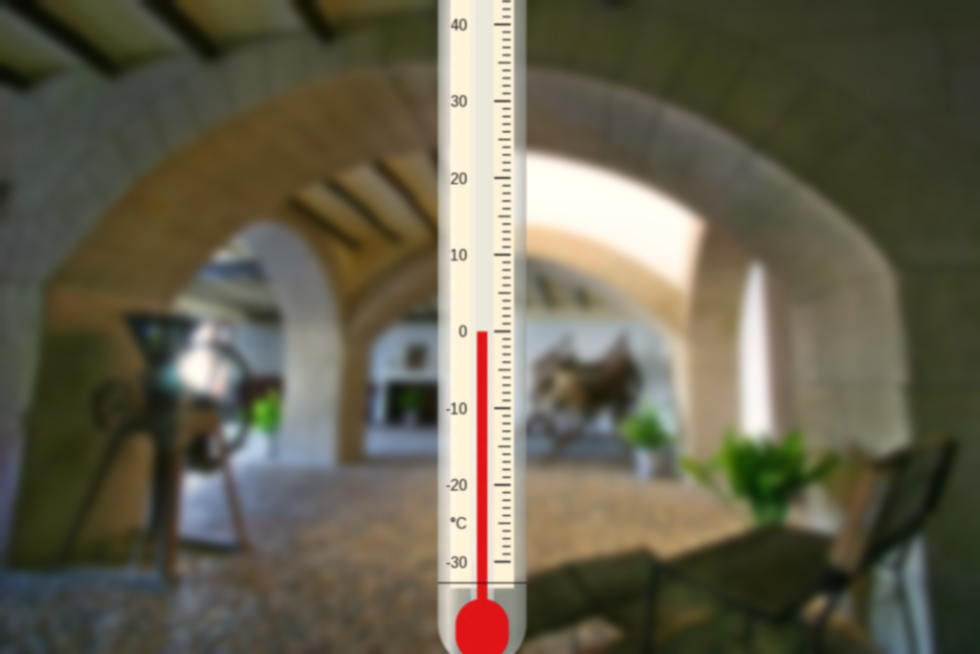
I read 0°C
